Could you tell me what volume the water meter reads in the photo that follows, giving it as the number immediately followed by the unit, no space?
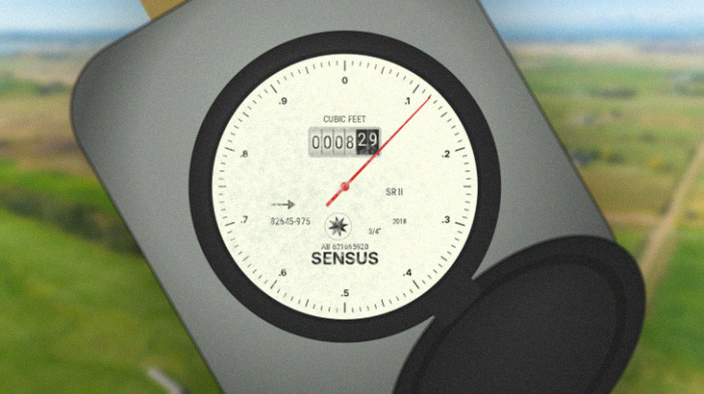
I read 829.12ft³
